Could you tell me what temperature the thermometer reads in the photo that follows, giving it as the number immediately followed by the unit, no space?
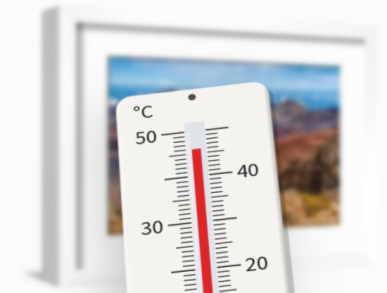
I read 46°C
